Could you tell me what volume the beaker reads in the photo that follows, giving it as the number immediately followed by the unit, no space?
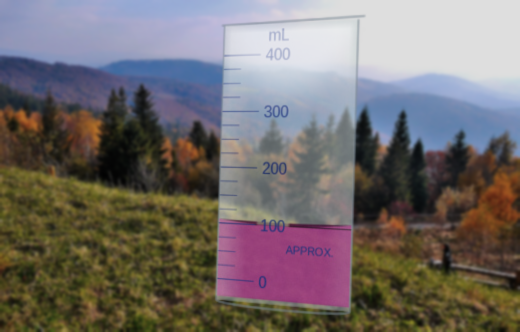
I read 100mL
